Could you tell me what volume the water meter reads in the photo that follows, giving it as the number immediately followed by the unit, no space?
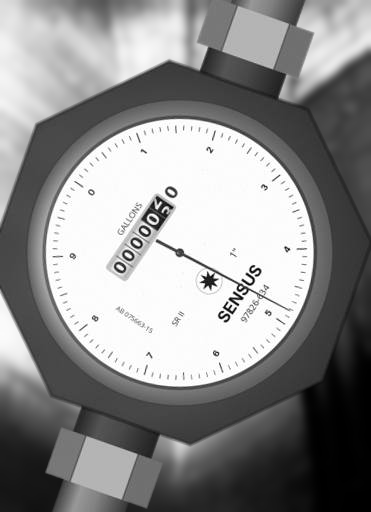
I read 24.8gal
